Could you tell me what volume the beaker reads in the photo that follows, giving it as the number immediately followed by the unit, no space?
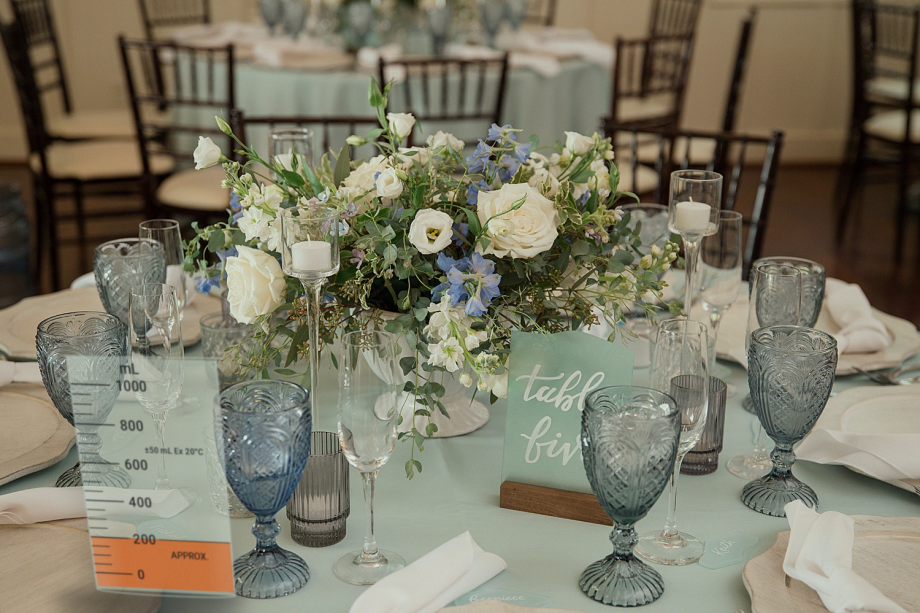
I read 200mL
